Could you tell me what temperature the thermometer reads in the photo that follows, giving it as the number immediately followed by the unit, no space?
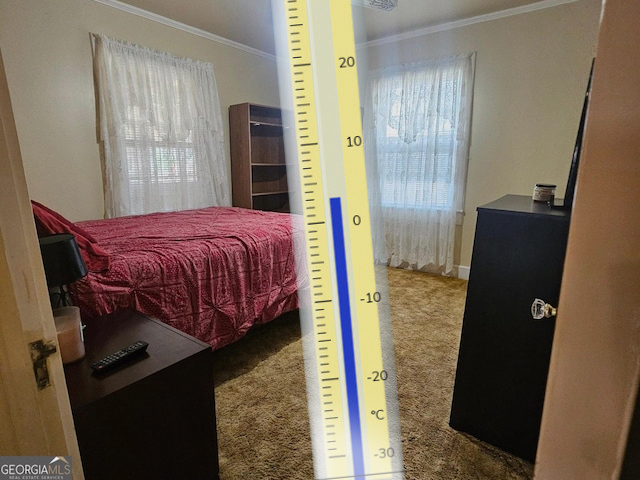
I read 3°C
